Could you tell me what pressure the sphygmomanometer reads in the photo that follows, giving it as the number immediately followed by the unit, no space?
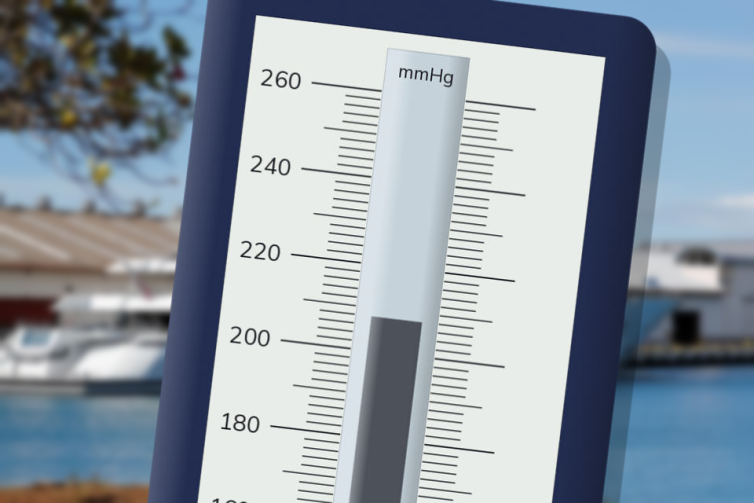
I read 208mmHg
